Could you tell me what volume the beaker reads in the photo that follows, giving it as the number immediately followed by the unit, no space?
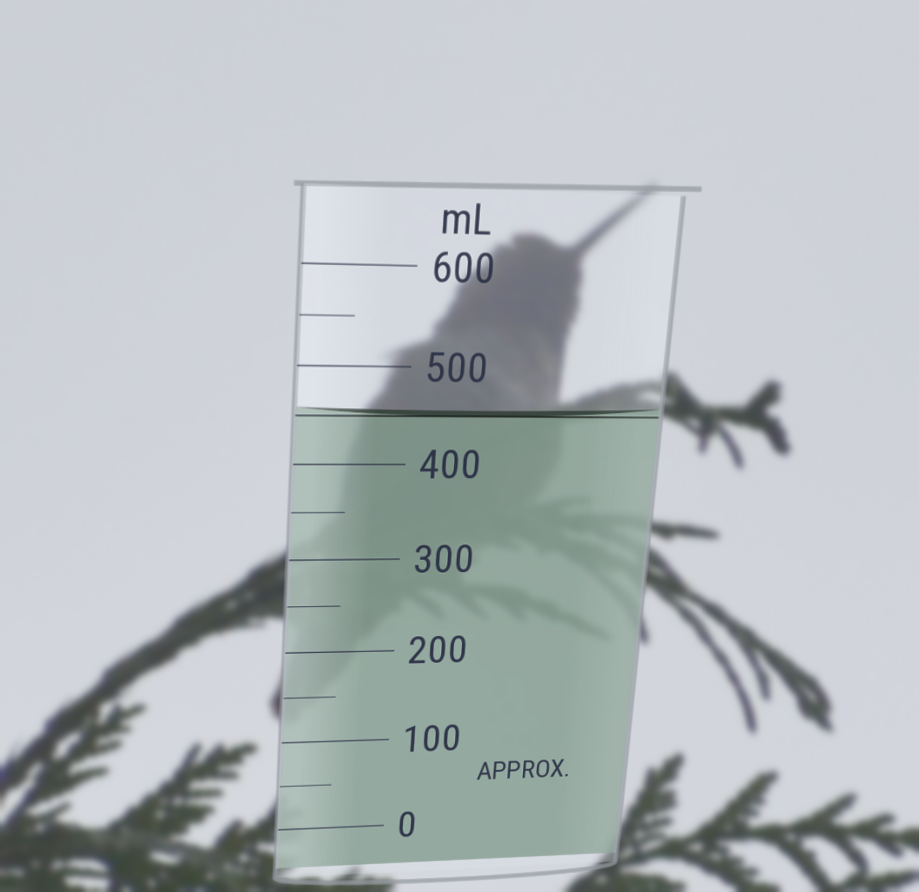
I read 450mL
